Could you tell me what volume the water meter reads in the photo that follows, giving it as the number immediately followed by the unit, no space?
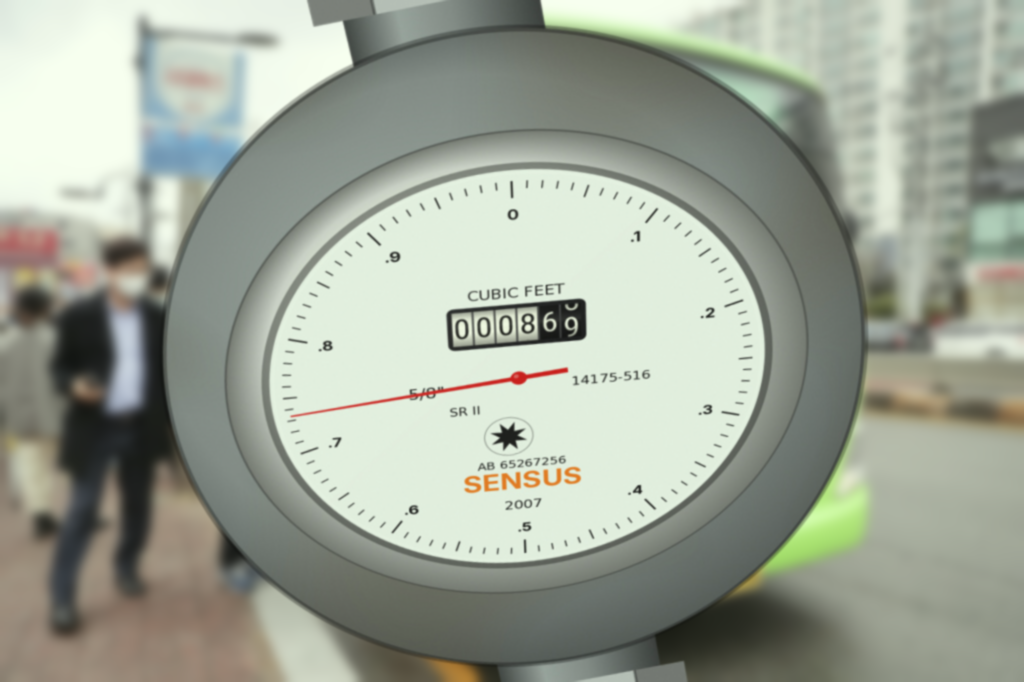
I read 868.73ft³
